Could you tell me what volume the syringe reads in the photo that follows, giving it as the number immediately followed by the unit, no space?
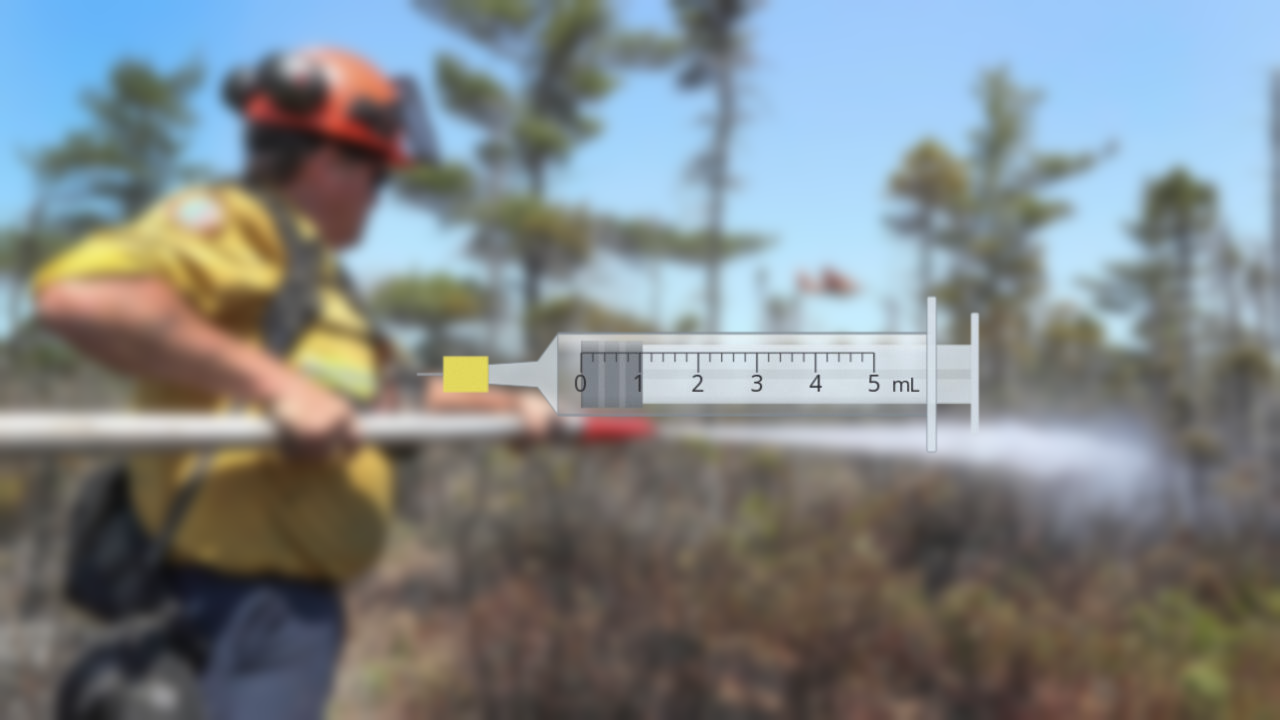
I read 0mL
